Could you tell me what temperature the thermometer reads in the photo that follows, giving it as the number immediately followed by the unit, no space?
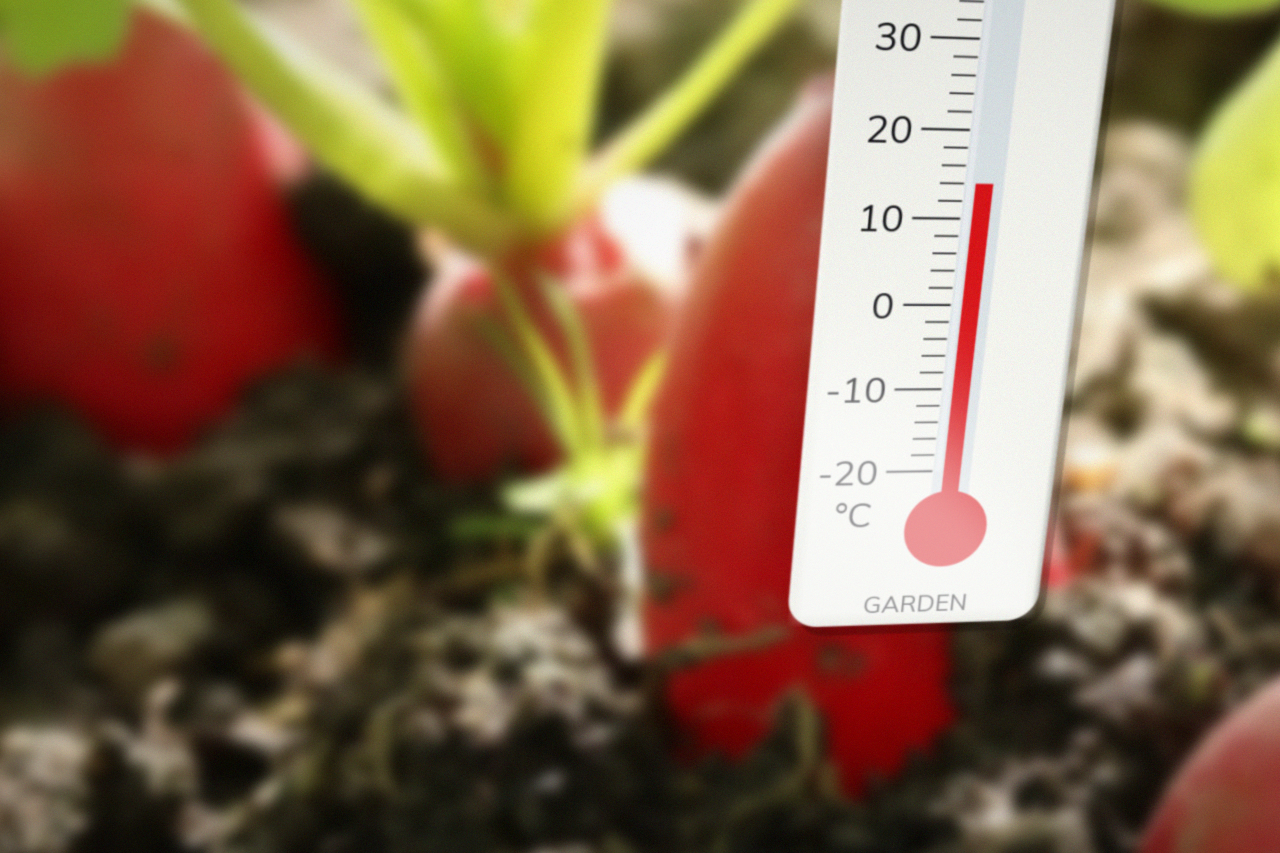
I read 14°C
